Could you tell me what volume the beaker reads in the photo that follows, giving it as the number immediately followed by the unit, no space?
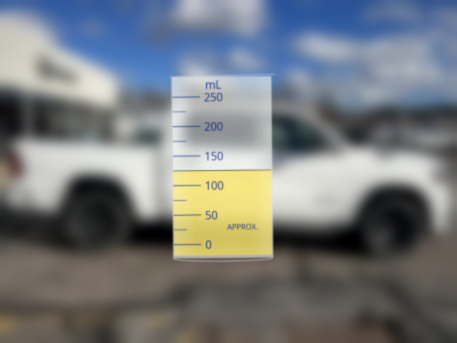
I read 125mL
